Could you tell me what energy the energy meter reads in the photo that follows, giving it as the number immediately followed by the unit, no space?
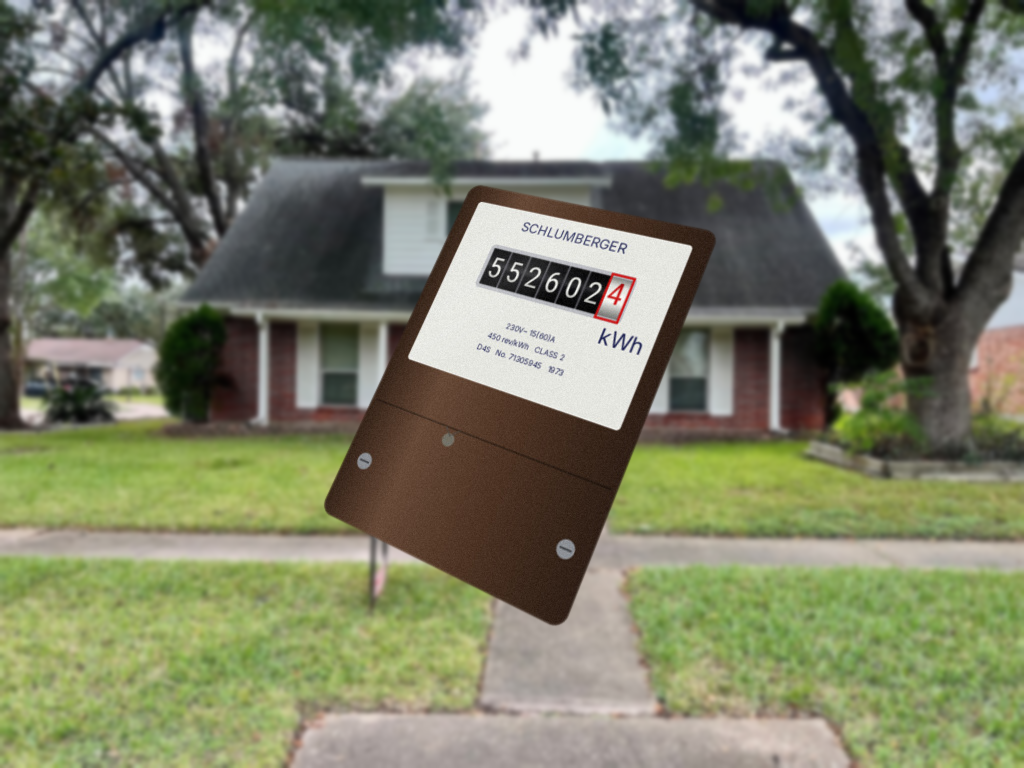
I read 552602.4kWh
